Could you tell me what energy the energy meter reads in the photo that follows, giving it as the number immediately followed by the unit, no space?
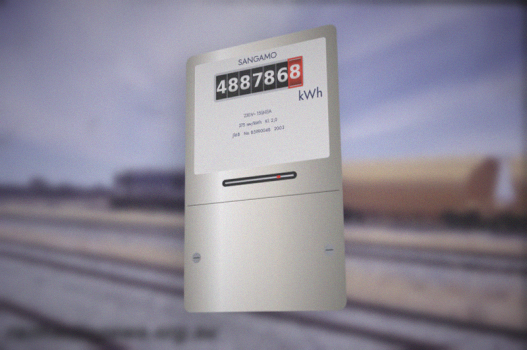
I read 488786.8kWh
